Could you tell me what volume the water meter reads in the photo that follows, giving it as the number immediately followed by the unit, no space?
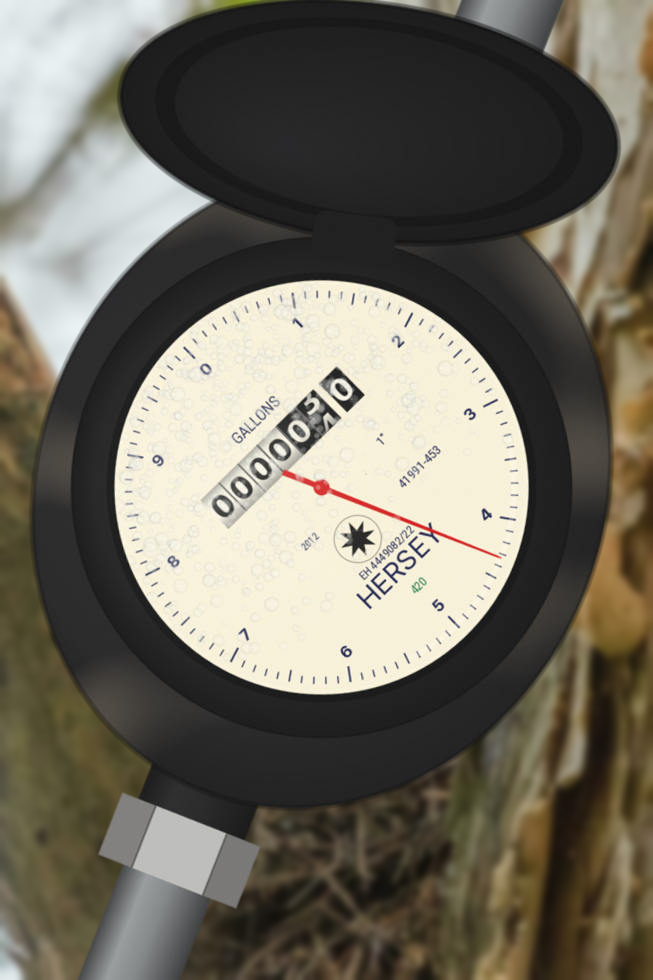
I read 34.3gal
